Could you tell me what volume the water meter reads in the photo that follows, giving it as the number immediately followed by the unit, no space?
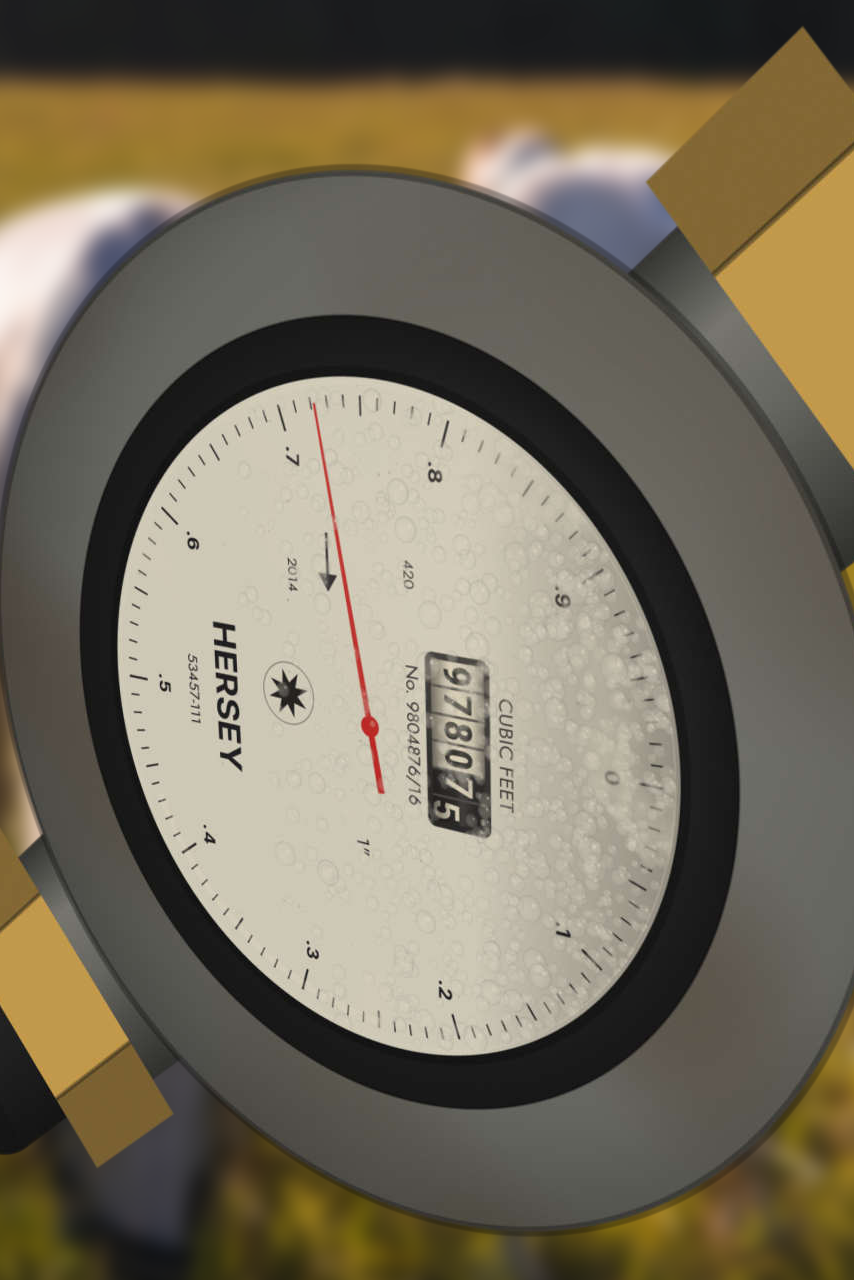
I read 978074.72ft³
